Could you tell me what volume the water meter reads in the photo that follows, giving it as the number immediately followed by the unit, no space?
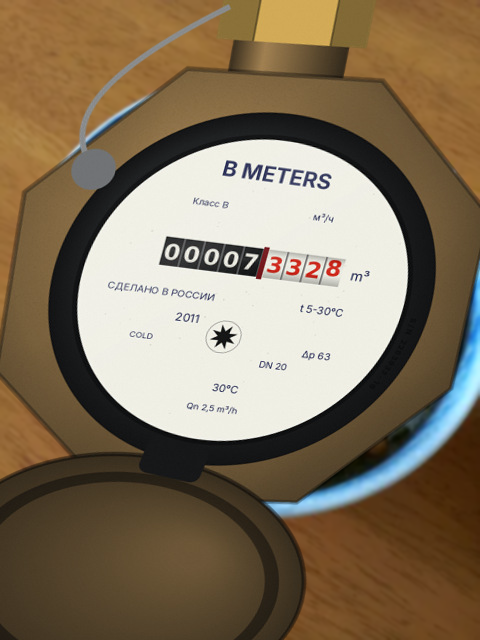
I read 7.3328m³
